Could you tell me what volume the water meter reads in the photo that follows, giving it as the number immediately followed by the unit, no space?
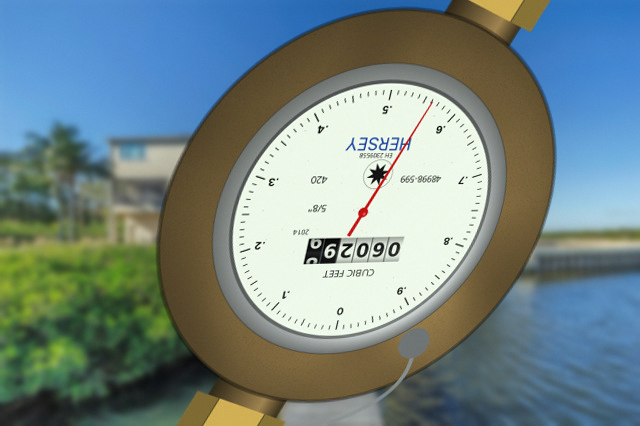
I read 60298.56ft³
